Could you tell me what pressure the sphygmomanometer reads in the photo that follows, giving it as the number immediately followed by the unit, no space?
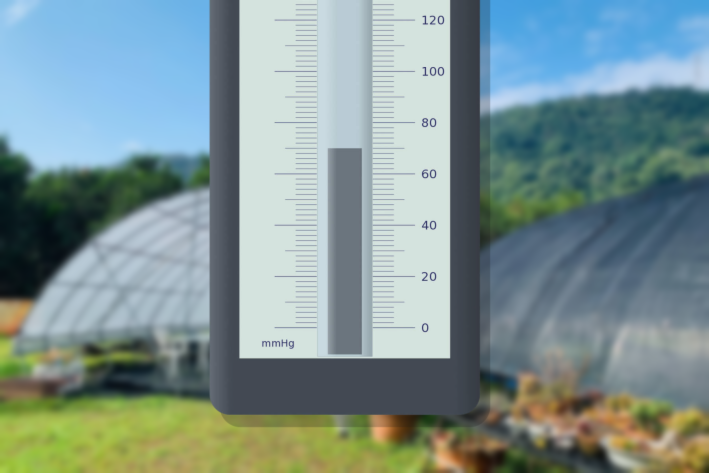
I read 70mmHg
